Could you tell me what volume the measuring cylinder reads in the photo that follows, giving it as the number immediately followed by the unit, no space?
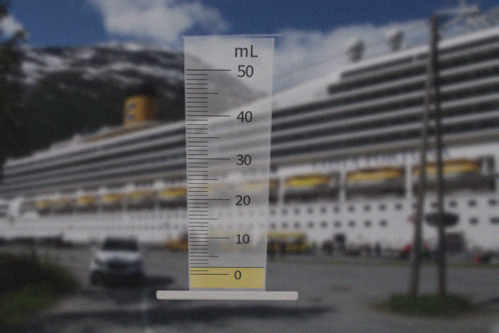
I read 2mL
